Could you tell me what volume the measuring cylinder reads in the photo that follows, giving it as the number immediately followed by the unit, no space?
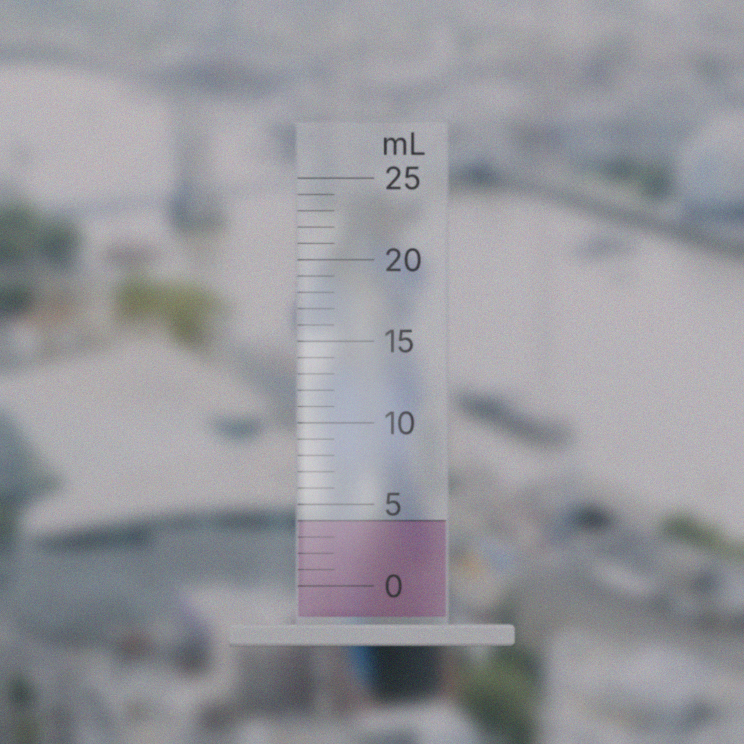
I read 4mL
